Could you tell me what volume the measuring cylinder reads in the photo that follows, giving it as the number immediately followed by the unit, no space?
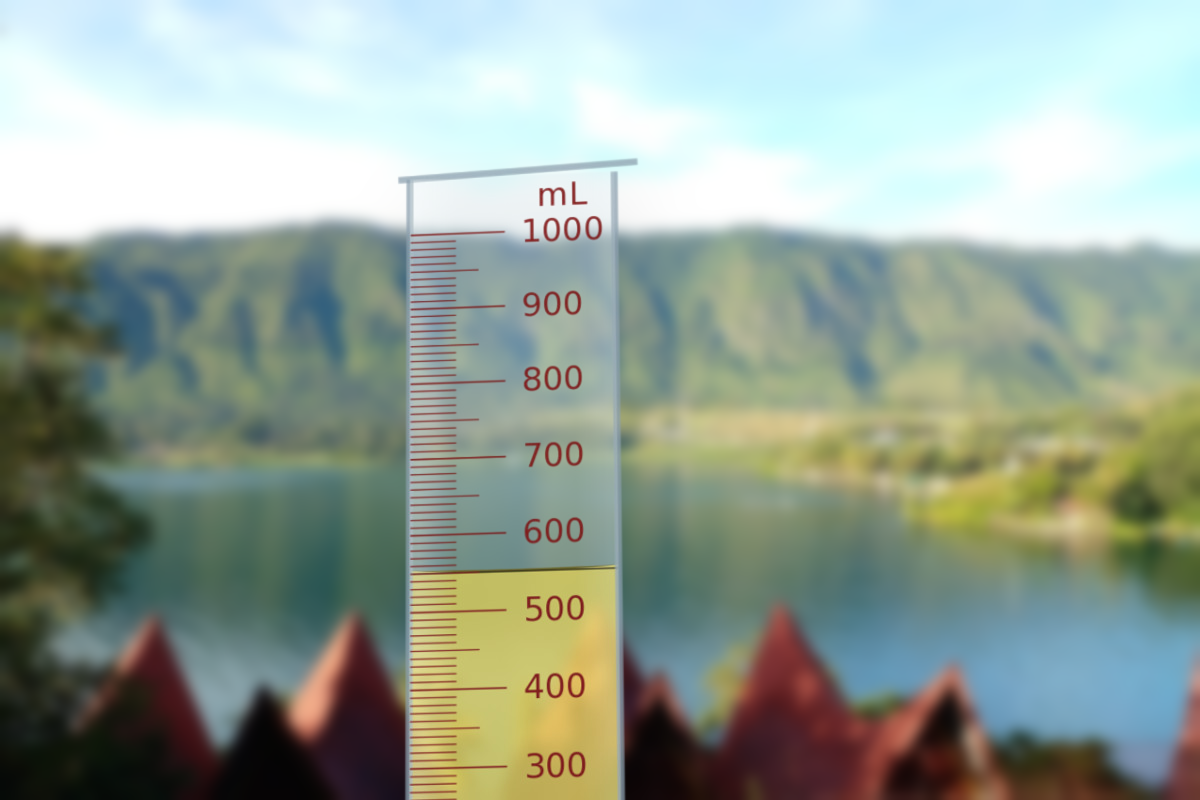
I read 550mL
